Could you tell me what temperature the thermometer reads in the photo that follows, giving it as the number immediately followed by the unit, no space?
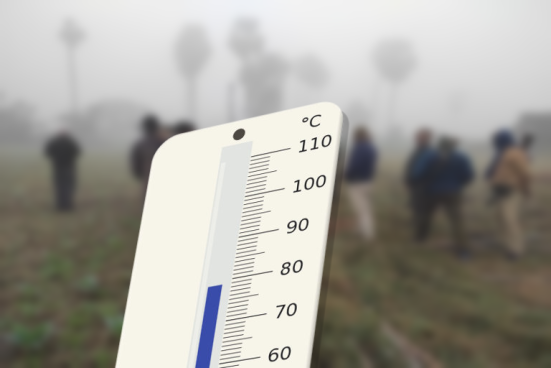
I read 79°C
